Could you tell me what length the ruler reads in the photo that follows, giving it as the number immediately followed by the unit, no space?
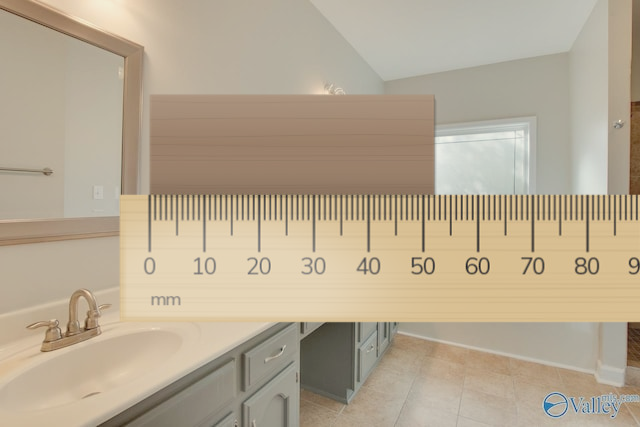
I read 52mm
